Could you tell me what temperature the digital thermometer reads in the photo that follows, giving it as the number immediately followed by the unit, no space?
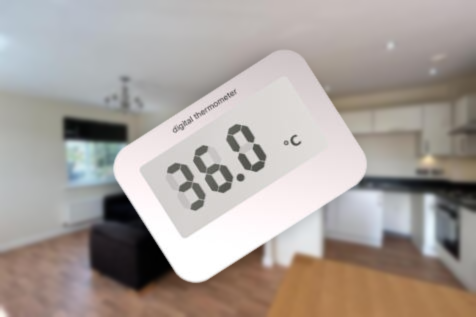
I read 36.0°C
